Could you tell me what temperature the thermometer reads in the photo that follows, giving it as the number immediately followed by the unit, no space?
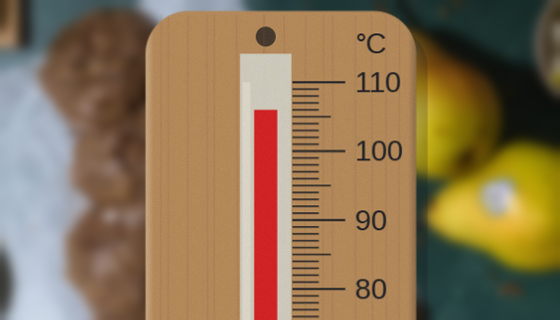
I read 106°C
